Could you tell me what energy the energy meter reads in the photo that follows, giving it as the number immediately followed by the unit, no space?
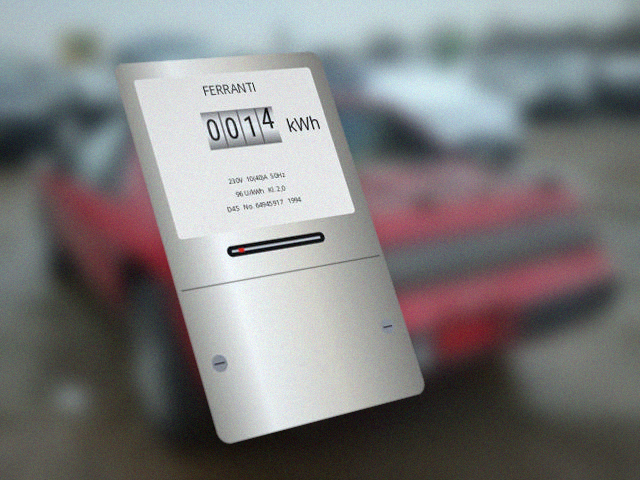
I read 14kWh
